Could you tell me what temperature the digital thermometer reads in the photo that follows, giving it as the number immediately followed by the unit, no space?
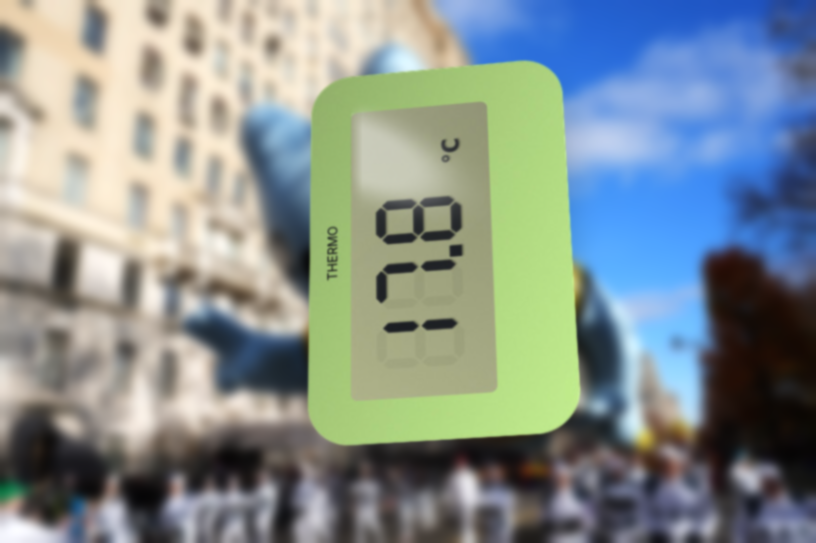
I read 17.8°C
